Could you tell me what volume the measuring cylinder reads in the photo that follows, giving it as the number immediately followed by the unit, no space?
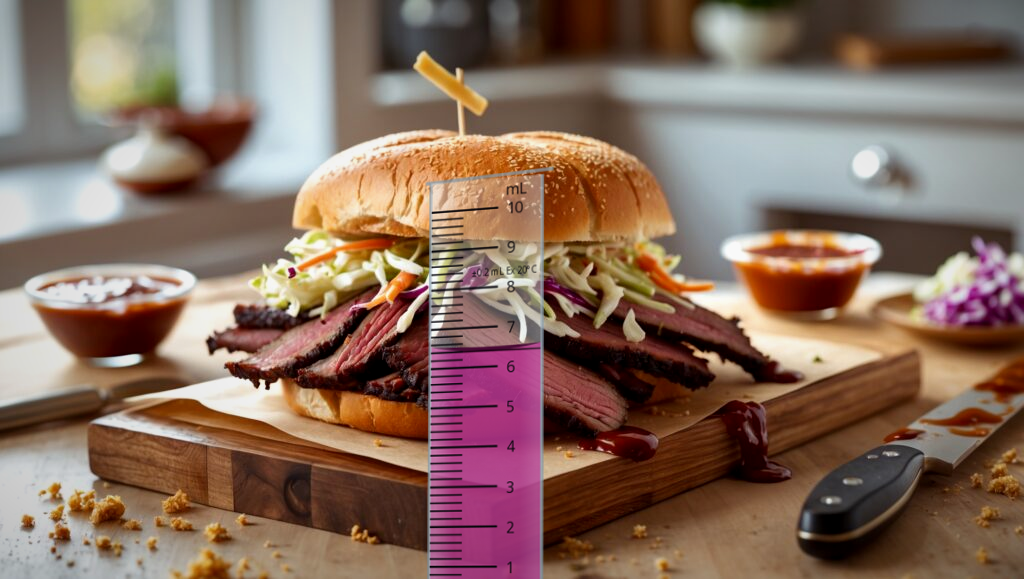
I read 6.4mL
